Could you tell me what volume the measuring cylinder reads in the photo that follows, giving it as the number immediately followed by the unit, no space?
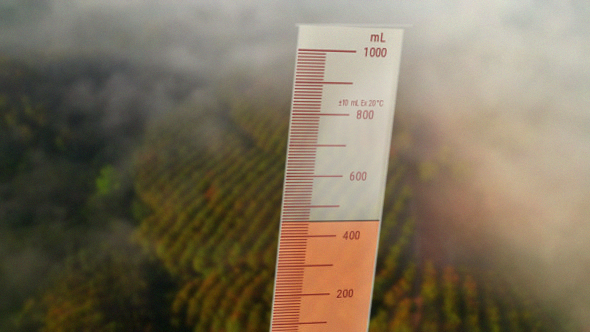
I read 450mL
